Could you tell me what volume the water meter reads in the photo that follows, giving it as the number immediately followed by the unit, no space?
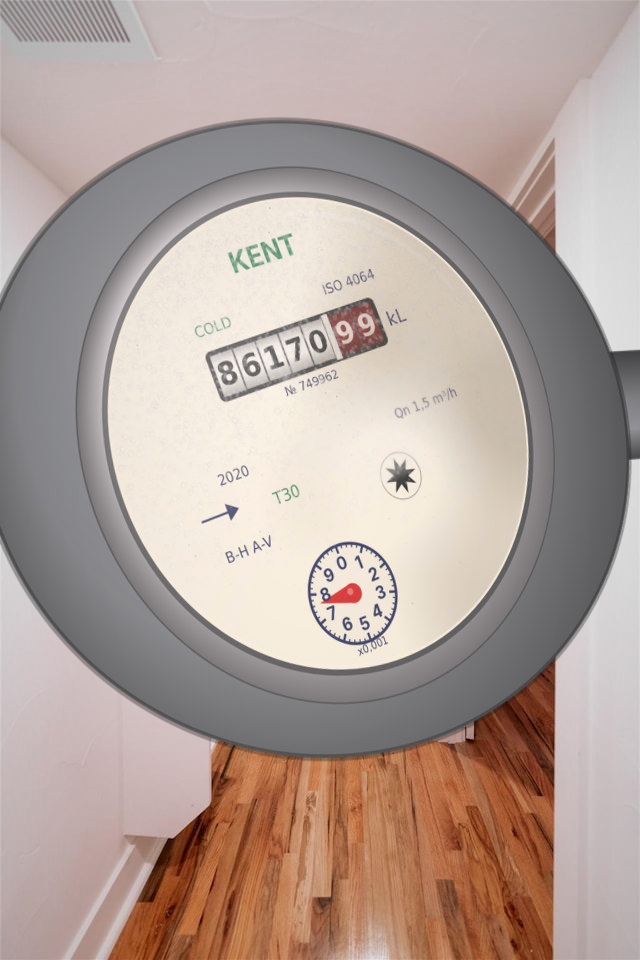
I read 86170.997kL
